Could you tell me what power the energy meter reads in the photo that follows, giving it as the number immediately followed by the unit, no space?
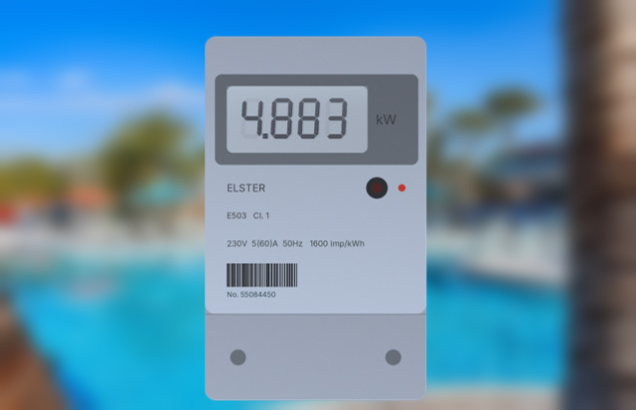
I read 4.883kW
